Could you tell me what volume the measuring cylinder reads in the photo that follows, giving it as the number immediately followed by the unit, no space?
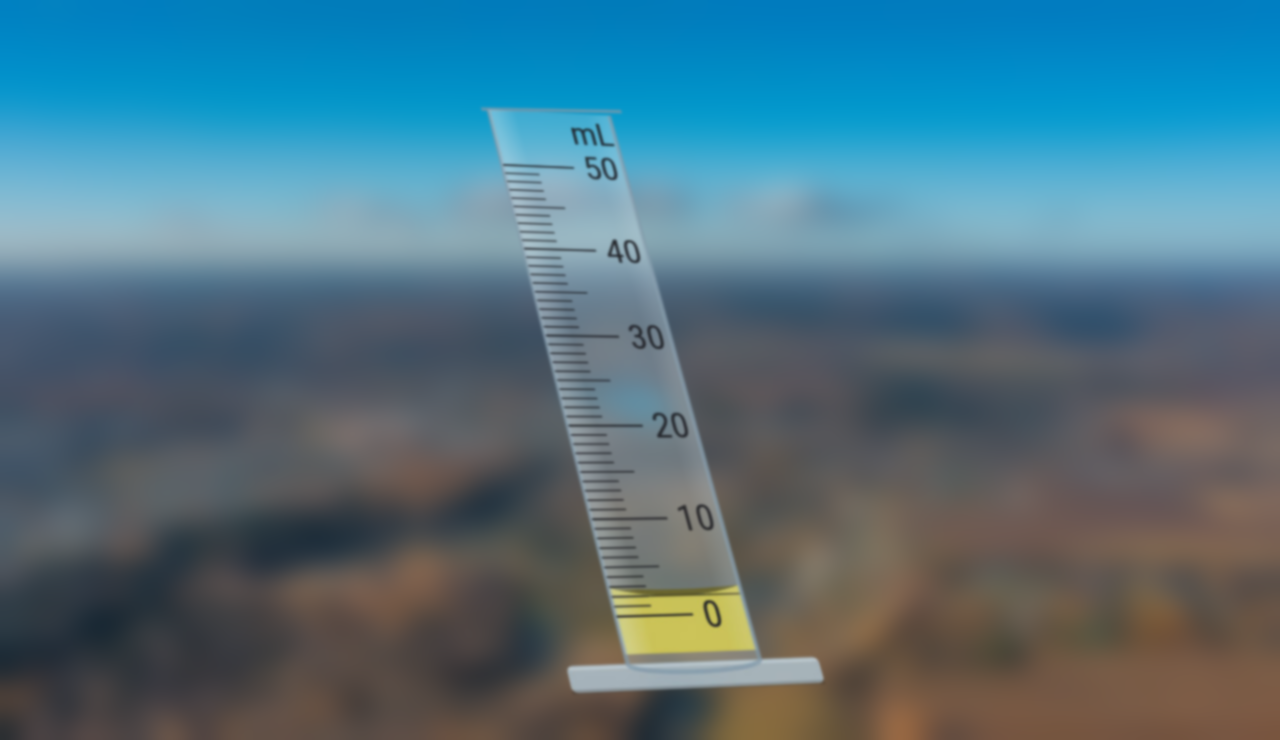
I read 2mL
